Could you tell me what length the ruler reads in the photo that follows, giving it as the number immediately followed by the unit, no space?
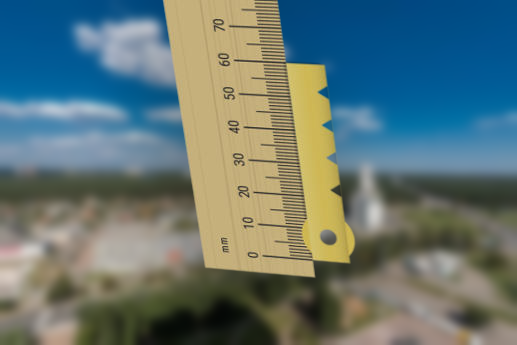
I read 60mm
